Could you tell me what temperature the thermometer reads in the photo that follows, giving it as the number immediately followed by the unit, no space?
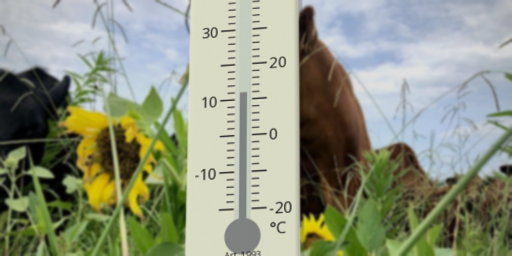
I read 12°C
